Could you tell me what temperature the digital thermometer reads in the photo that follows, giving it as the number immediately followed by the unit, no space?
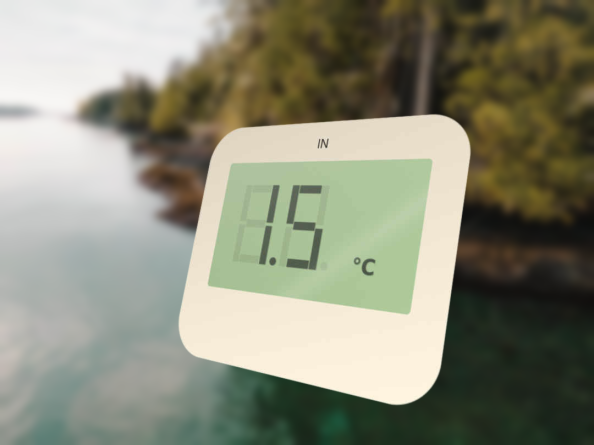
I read 1.5°C
